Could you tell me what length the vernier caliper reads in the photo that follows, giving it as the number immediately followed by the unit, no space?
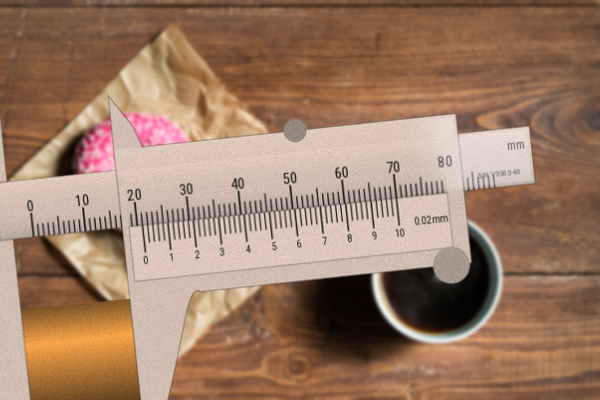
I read 21.0mm
